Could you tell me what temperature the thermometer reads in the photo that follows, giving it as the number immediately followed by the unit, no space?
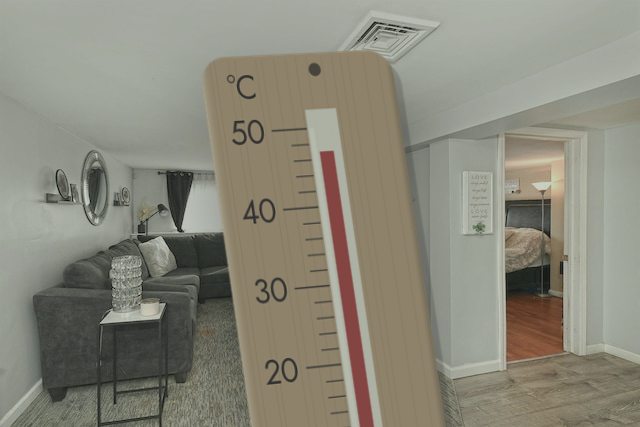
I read 47°C
